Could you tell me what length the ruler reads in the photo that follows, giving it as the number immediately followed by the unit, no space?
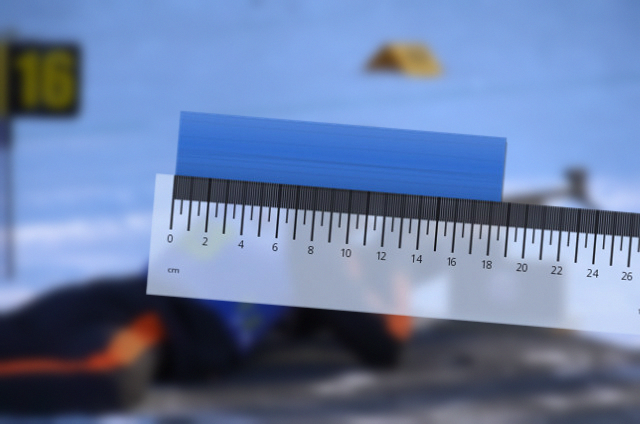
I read 18.5cm
